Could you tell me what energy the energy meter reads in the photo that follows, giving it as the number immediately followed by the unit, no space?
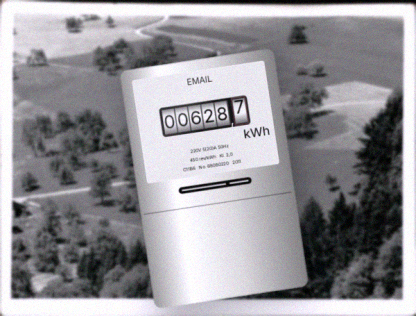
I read 628.7kWh
